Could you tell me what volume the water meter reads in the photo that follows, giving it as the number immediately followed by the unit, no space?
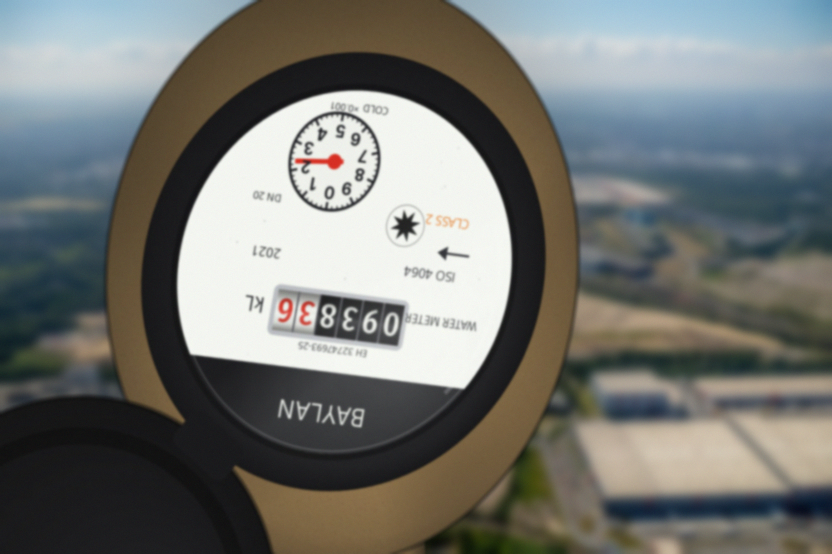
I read 938.362kL
